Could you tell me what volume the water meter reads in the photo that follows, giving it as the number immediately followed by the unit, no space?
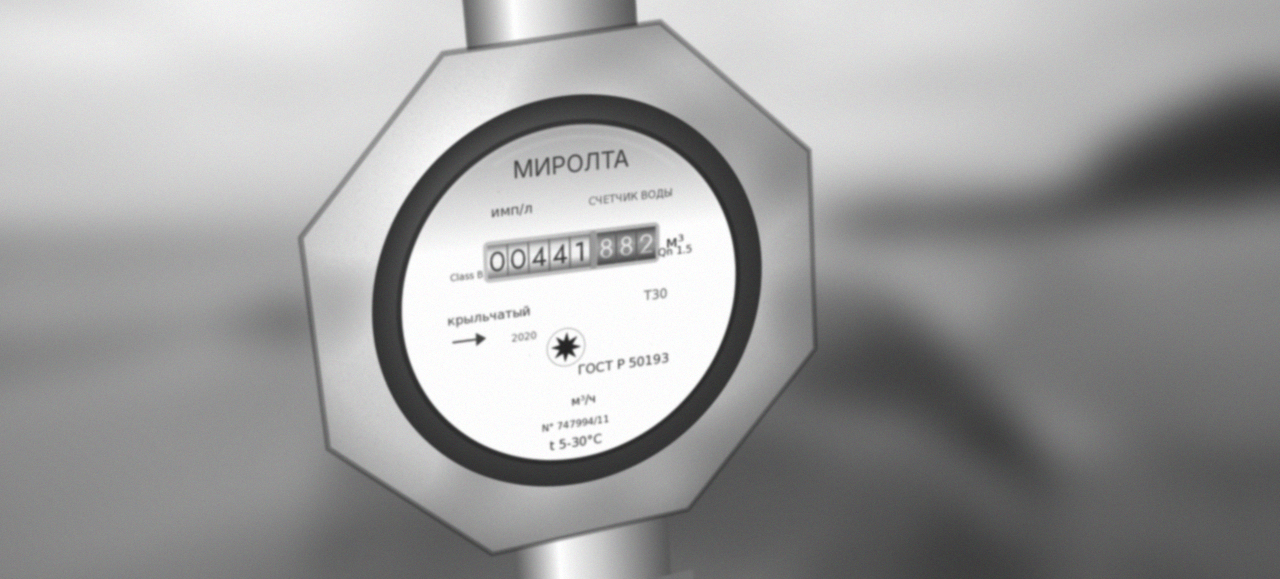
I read 441.882m³
